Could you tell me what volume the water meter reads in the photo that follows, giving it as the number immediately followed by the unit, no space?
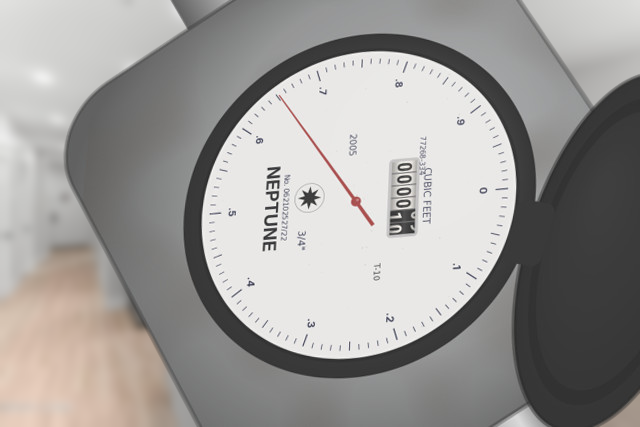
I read 9.65ft³
